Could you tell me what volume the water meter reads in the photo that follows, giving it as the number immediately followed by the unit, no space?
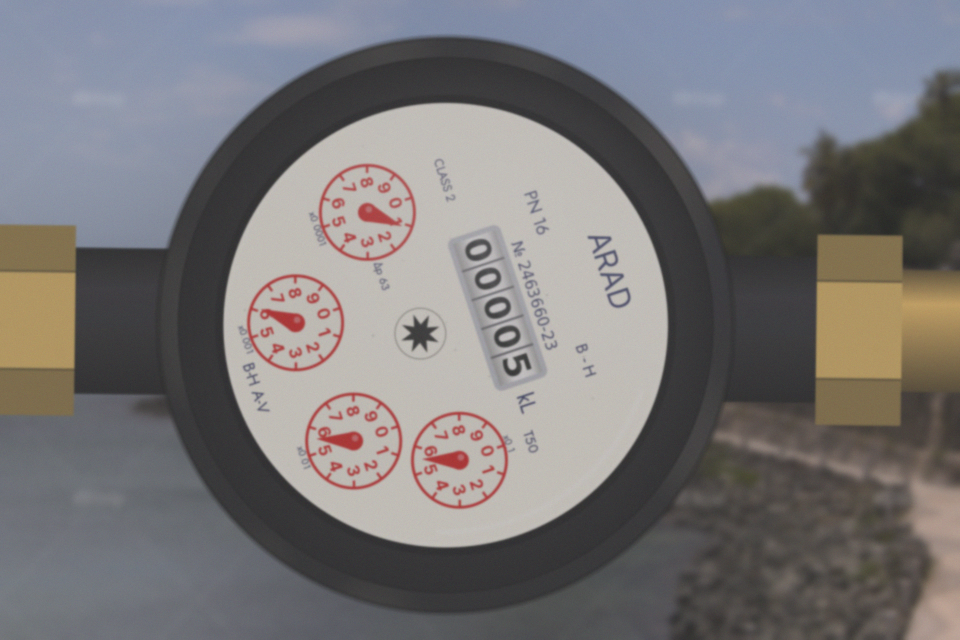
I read 5.5561kL
